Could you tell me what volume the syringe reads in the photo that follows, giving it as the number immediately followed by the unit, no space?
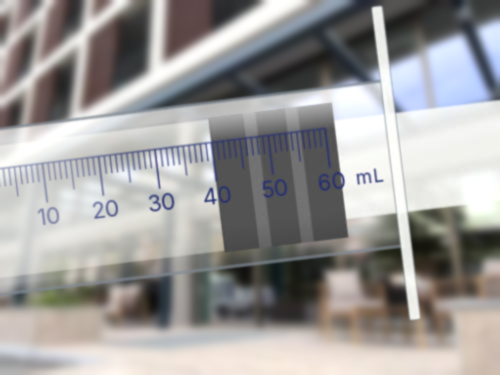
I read 40mL
